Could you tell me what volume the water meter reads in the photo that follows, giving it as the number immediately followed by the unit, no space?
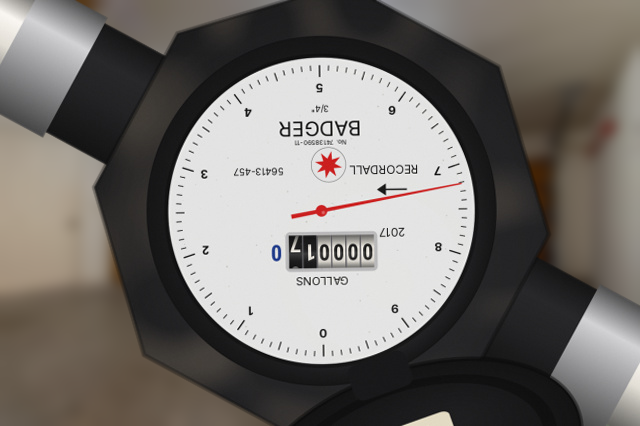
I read 167.2gal
